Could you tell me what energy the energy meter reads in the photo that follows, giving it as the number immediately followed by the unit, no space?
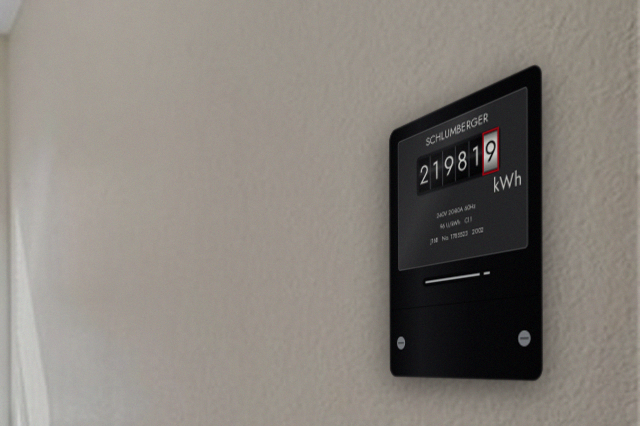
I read 21981.9kWh
